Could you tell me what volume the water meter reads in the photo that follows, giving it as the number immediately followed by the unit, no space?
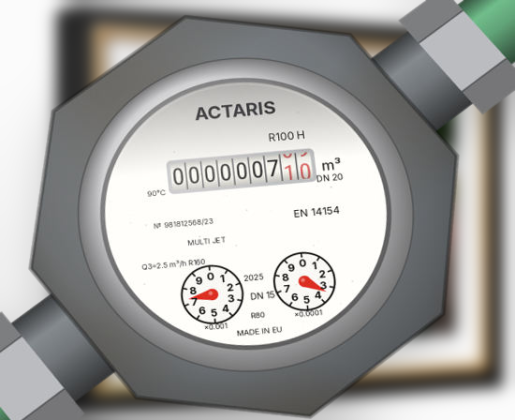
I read 7.0973m³
